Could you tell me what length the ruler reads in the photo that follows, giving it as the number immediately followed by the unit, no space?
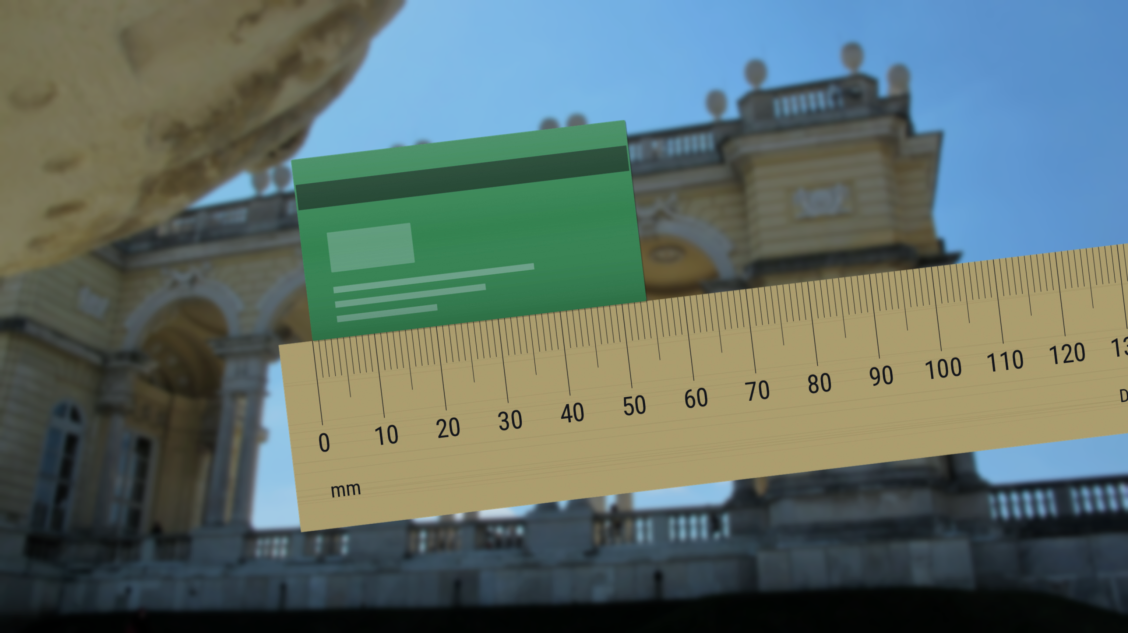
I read 54mm
